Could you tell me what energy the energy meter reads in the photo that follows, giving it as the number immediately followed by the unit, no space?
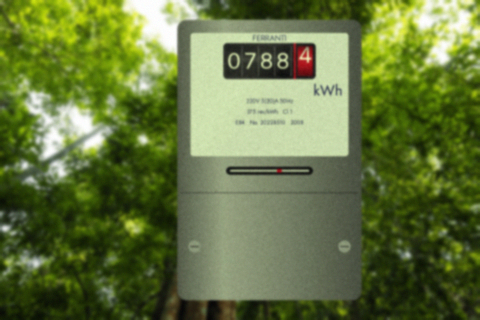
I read 788.4kWh
